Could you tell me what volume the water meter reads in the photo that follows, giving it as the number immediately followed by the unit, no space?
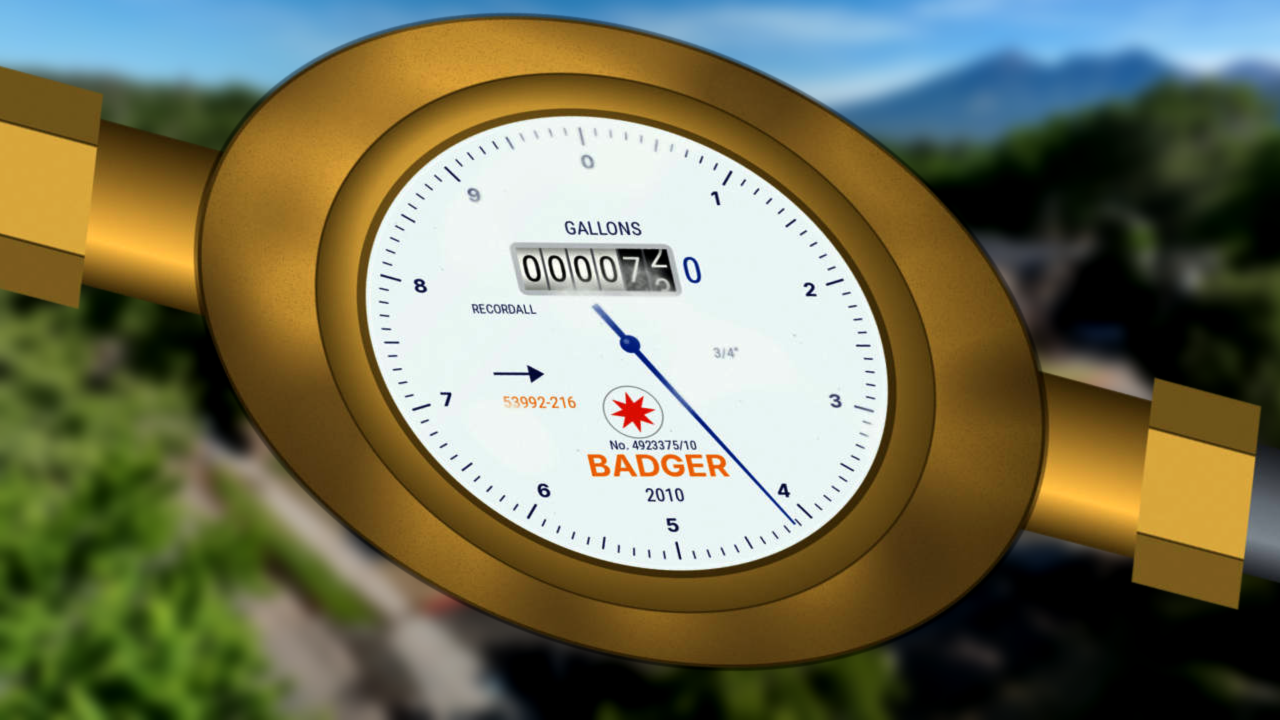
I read 724.1gal
